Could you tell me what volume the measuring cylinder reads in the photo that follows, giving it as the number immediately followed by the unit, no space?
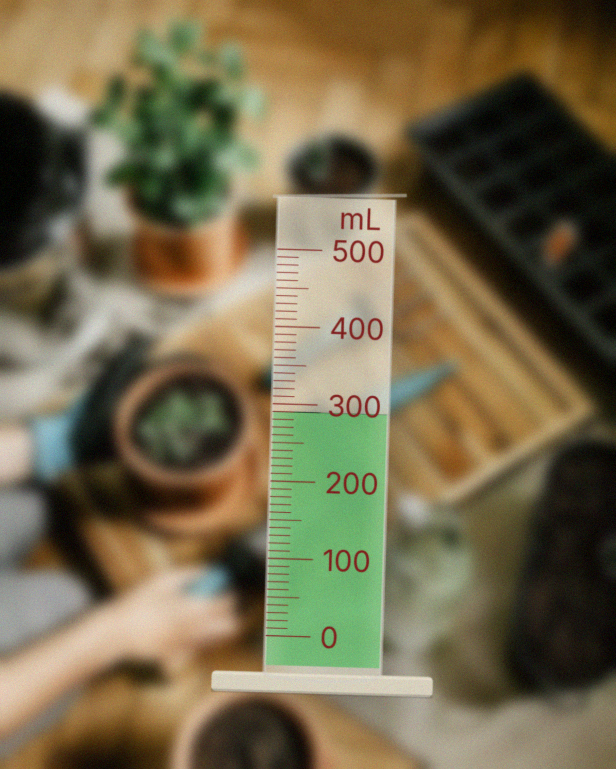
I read 290mL
